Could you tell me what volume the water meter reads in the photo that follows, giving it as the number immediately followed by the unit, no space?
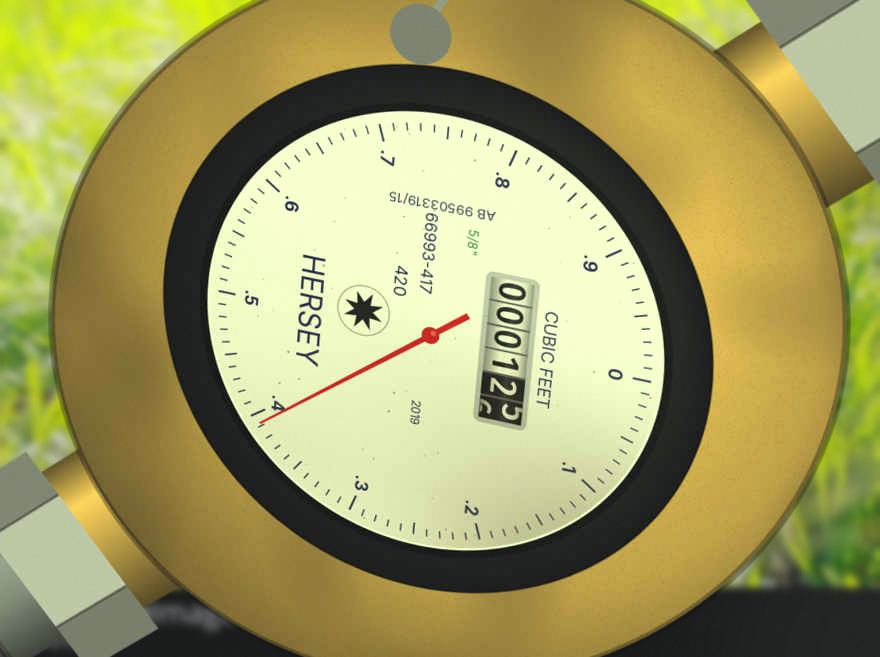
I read 125.39ft³
